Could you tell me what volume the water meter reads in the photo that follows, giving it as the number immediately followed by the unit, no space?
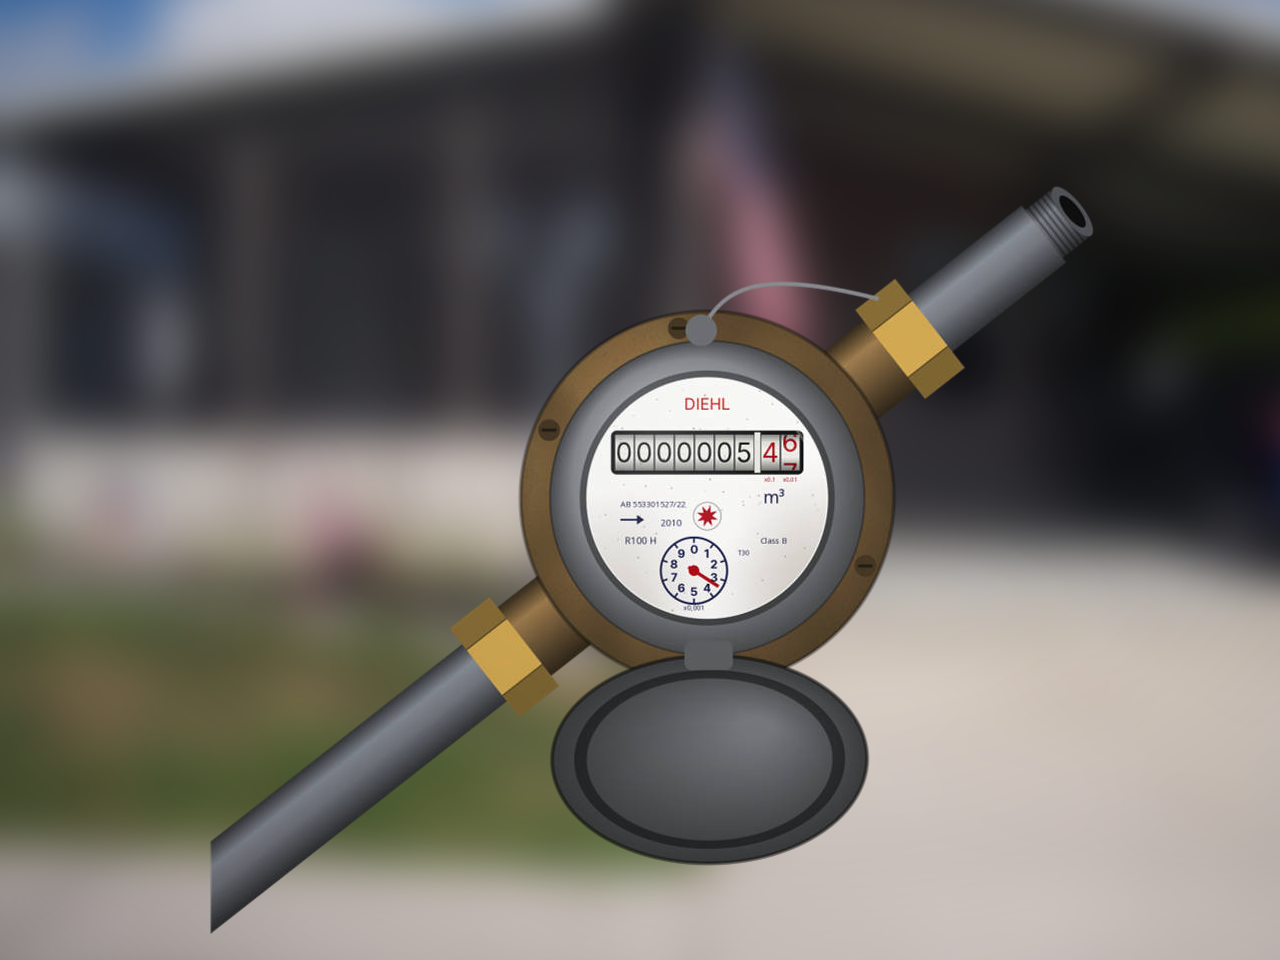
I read 5.463m³
